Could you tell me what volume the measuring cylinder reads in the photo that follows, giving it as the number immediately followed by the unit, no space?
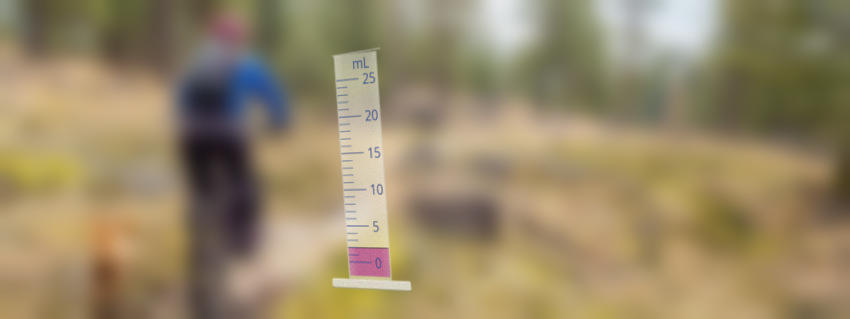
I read 2mL
